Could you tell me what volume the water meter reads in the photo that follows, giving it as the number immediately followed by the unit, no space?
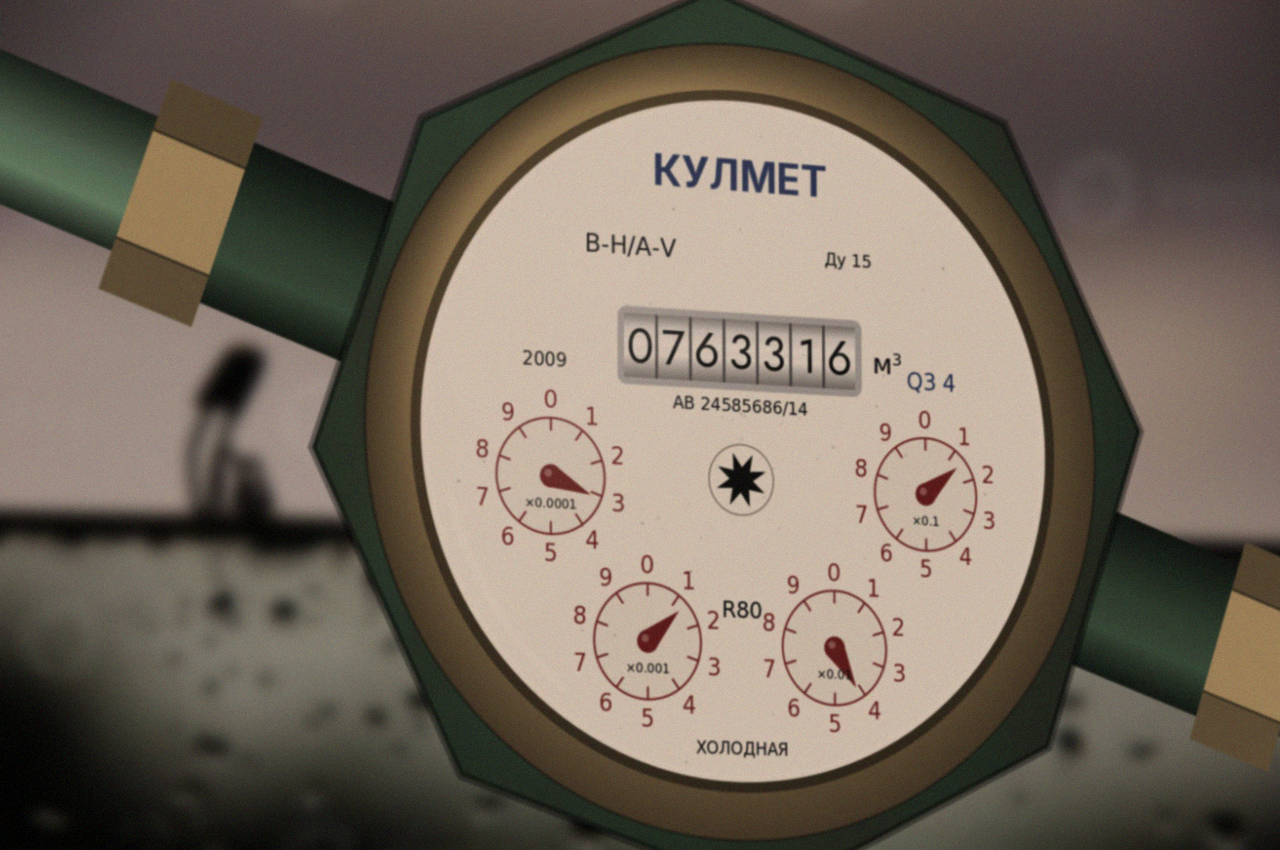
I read 763316.1413m³
